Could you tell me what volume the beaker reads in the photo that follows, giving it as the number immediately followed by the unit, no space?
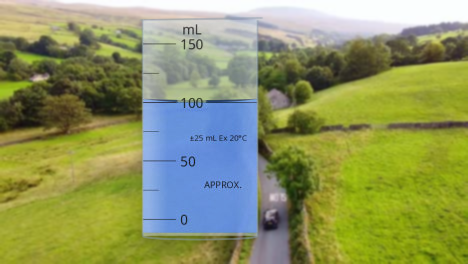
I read 100mL
